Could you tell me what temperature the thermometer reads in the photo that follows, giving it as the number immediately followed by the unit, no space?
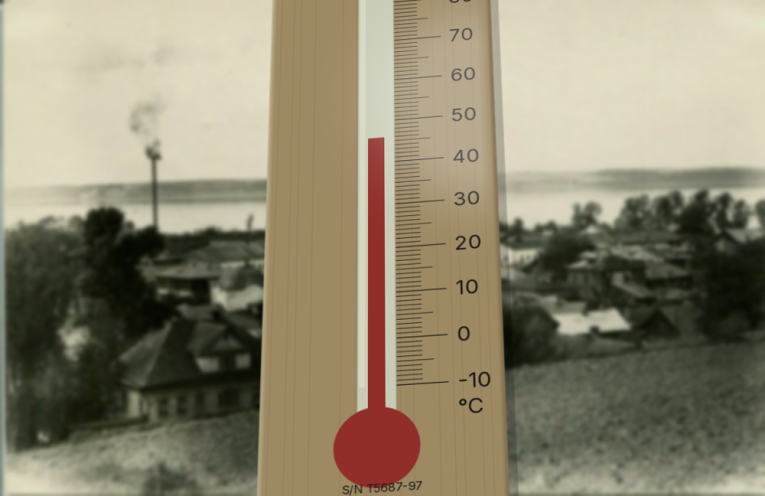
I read 46°C
